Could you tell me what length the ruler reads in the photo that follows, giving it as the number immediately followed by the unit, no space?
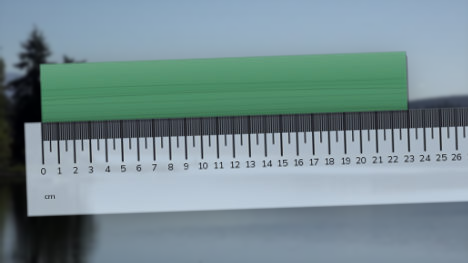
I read 23cm
